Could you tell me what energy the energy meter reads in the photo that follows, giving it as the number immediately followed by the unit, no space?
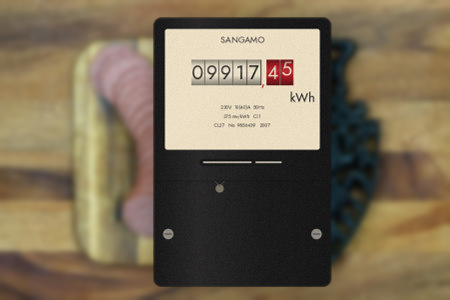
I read 9917.45kWh
